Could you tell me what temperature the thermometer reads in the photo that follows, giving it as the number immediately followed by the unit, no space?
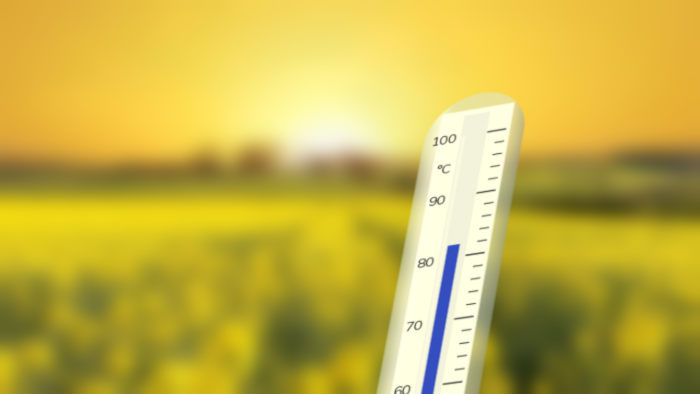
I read 82°C
